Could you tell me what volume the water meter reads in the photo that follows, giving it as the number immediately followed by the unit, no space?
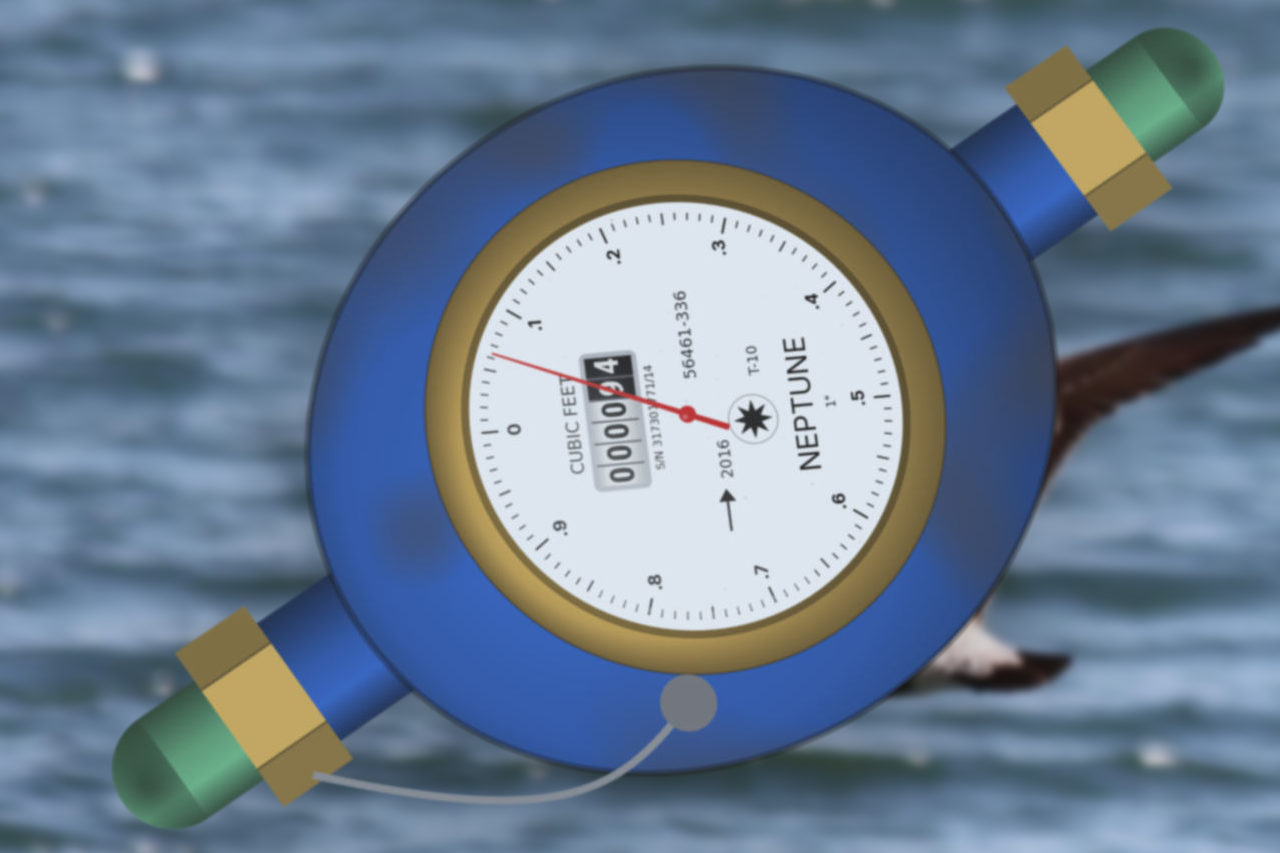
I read 94.06ft³
